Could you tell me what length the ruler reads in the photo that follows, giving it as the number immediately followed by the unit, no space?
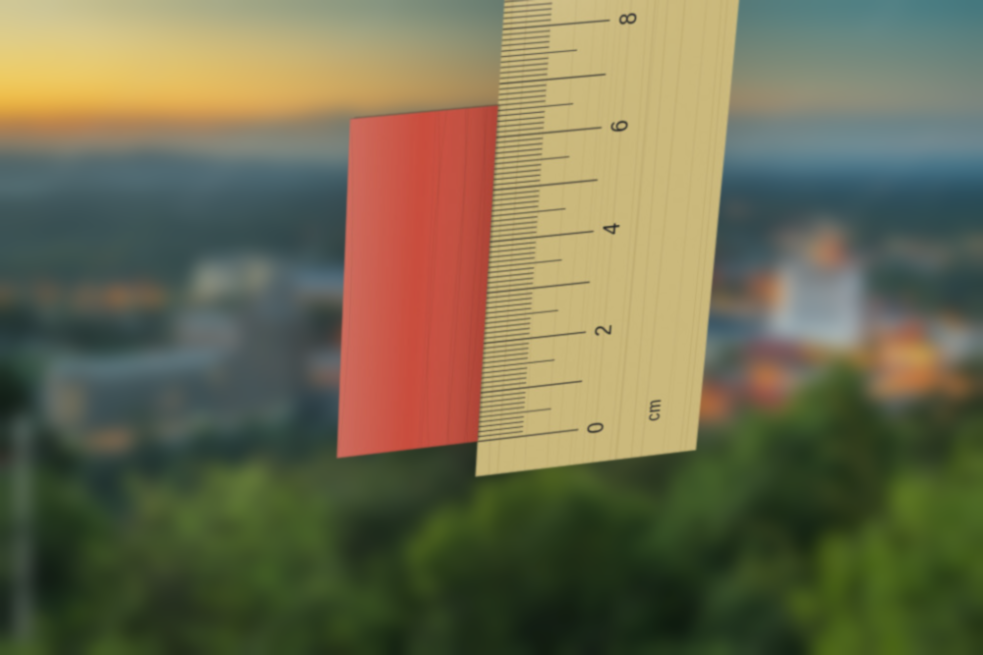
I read 6.6cm
